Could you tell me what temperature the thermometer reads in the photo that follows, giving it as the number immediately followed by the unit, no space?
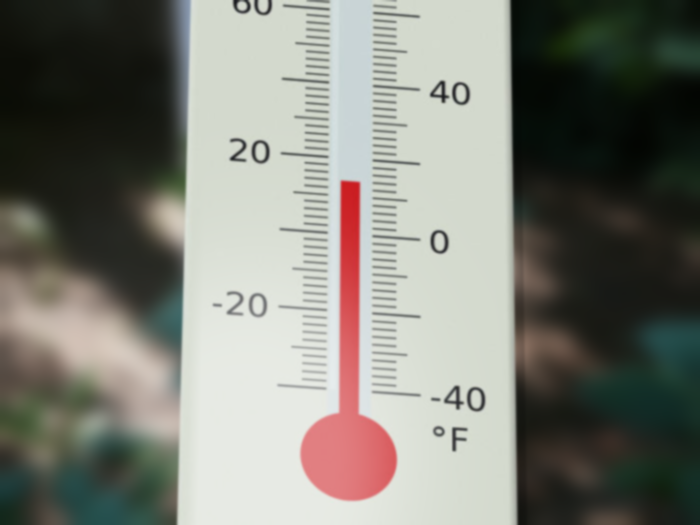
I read 14°F
